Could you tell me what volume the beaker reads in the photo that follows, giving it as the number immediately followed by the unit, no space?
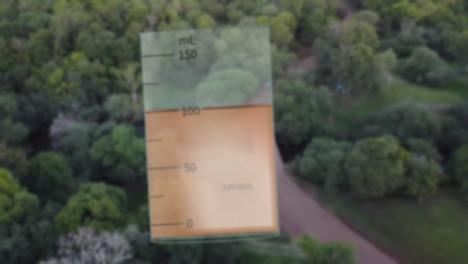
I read 100mL
